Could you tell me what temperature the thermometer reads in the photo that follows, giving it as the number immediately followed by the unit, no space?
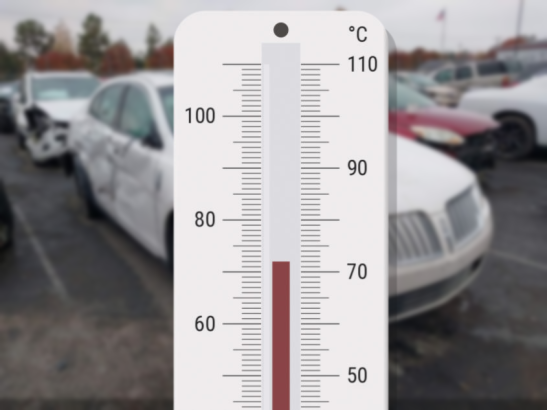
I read 72°C
